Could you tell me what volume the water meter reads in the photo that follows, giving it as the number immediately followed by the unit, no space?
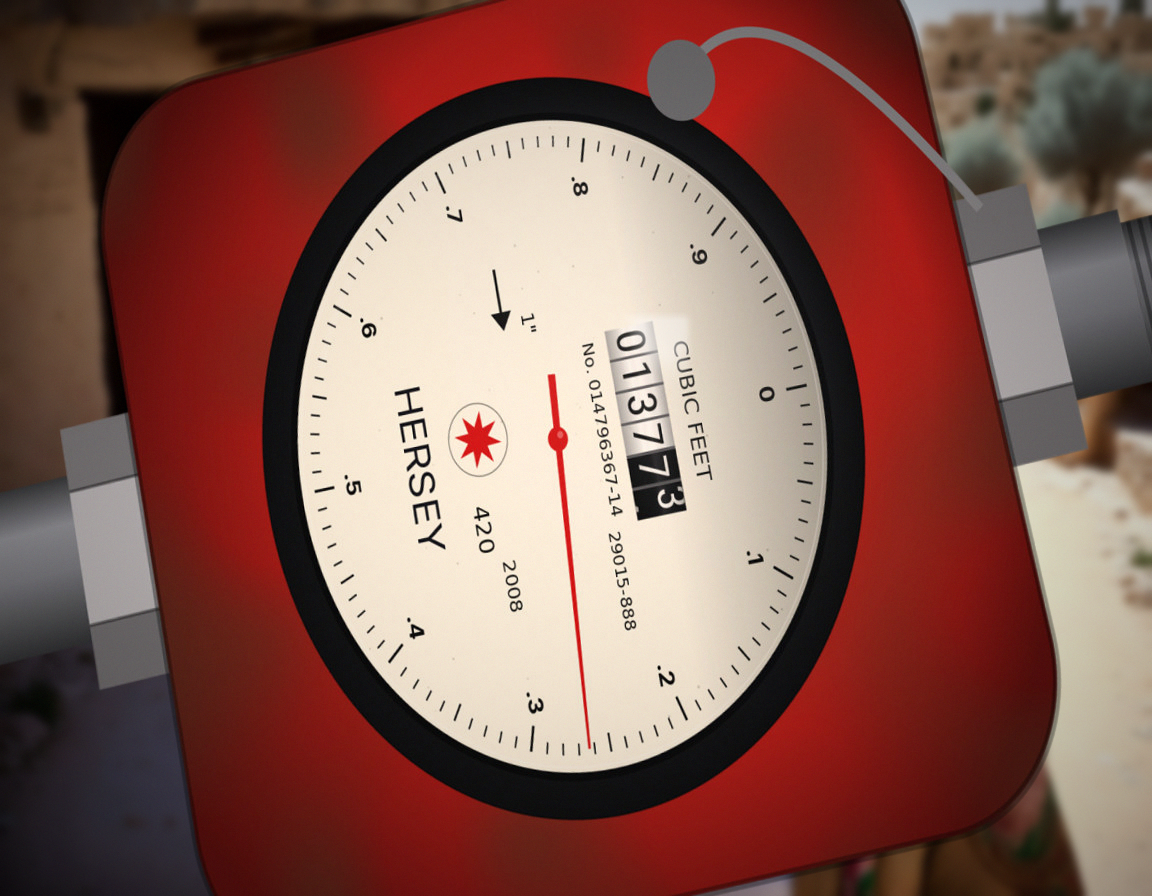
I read 13773.26ft³
